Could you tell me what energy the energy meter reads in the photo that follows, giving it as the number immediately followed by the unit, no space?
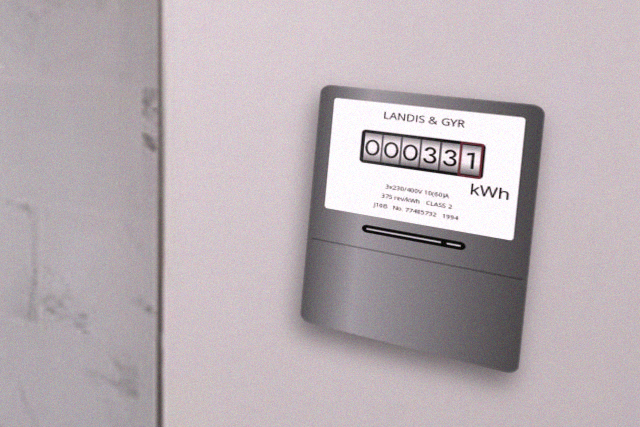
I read 33.1kWh
